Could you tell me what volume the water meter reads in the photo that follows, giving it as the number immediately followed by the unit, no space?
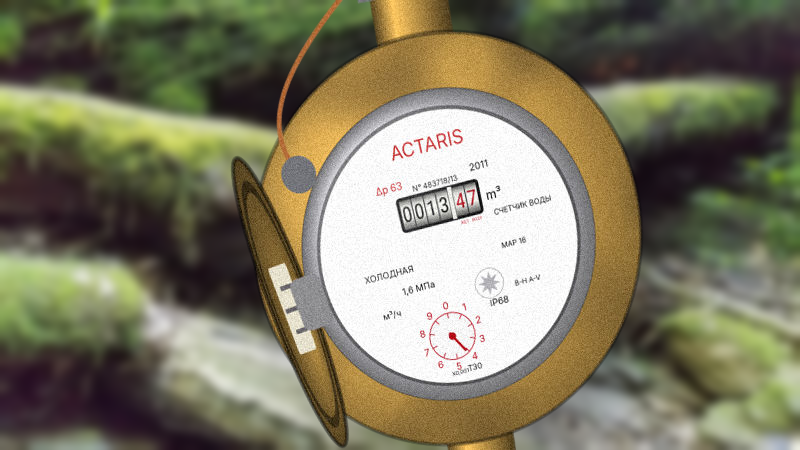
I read 13.474m³
